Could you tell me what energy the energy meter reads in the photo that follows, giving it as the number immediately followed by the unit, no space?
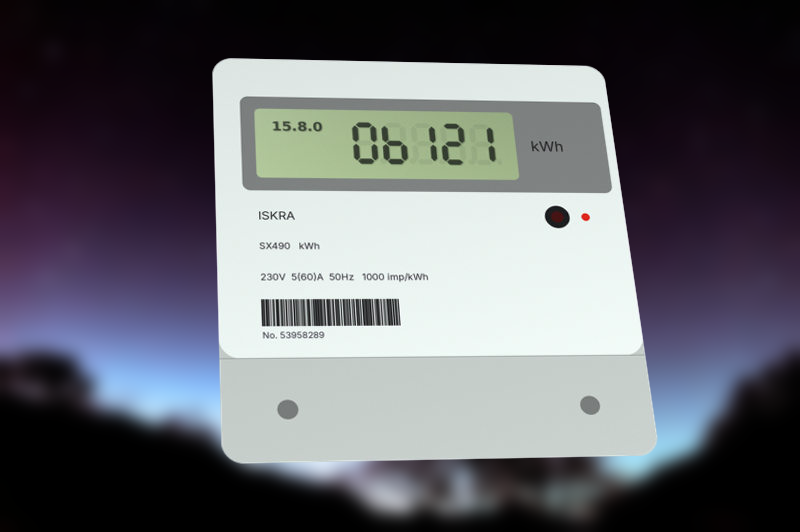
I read 6121kWh
